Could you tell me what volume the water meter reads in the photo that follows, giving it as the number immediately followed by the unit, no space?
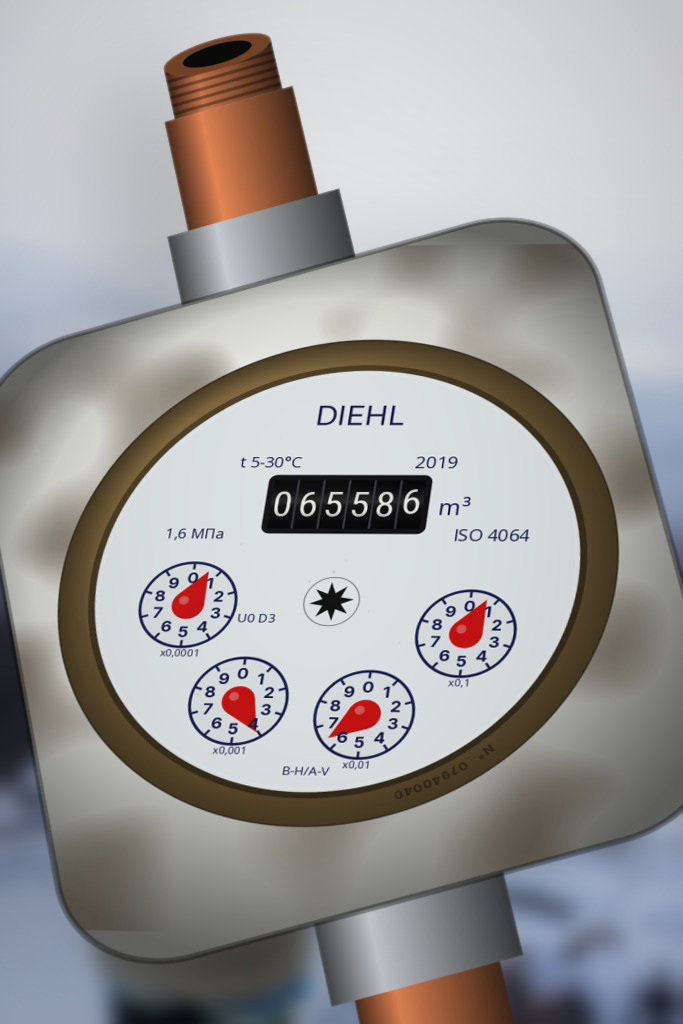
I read 65586.0640m³
